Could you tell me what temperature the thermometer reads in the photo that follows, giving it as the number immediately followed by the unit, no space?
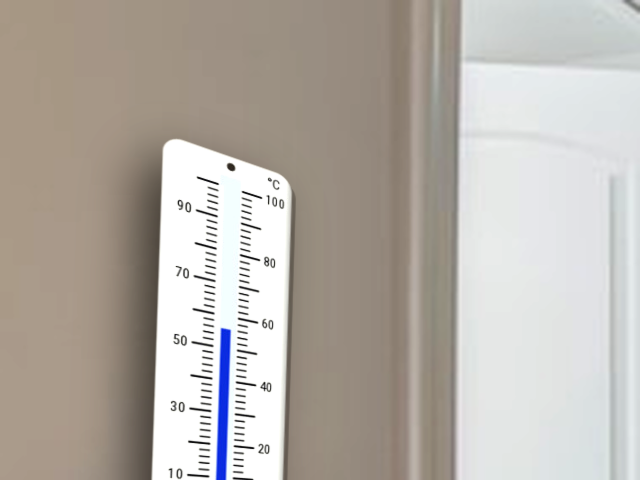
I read 56°C
